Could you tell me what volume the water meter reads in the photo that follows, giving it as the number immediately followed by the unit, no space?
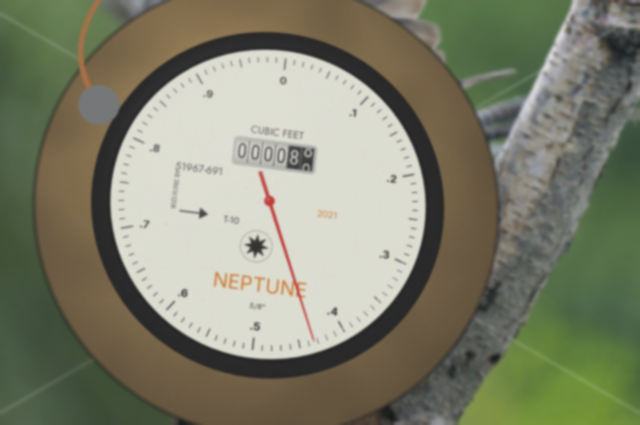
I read 88.43ft³
